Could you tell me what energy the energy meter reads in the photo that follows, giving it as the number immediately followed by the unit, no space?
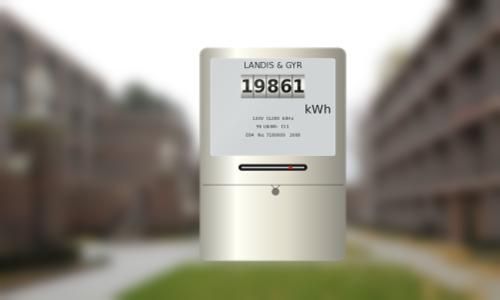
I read 19861kWh
